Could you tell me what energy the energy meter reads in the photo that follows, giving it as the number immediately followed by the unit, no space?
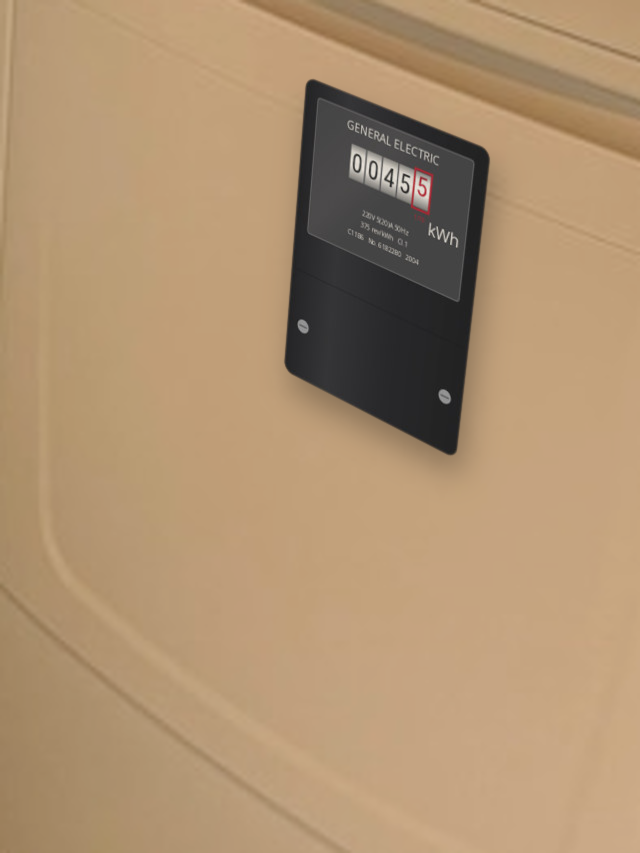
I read 45.5kWh
